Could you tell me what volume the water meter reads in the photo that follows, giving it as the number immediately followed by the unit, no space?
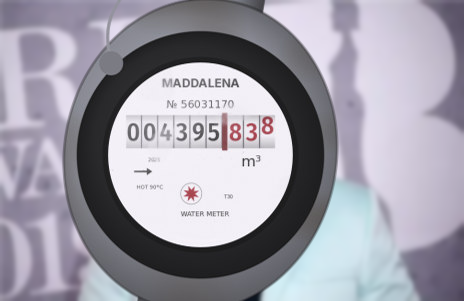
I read 4395.838m³
